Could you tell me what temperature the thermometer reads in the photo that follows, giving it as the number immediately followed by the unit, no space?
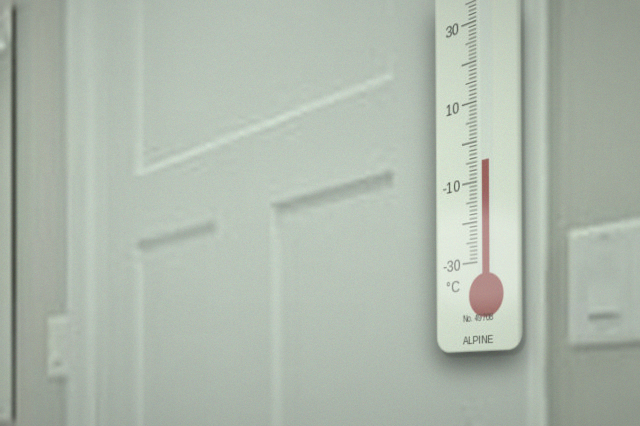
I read -5°C
